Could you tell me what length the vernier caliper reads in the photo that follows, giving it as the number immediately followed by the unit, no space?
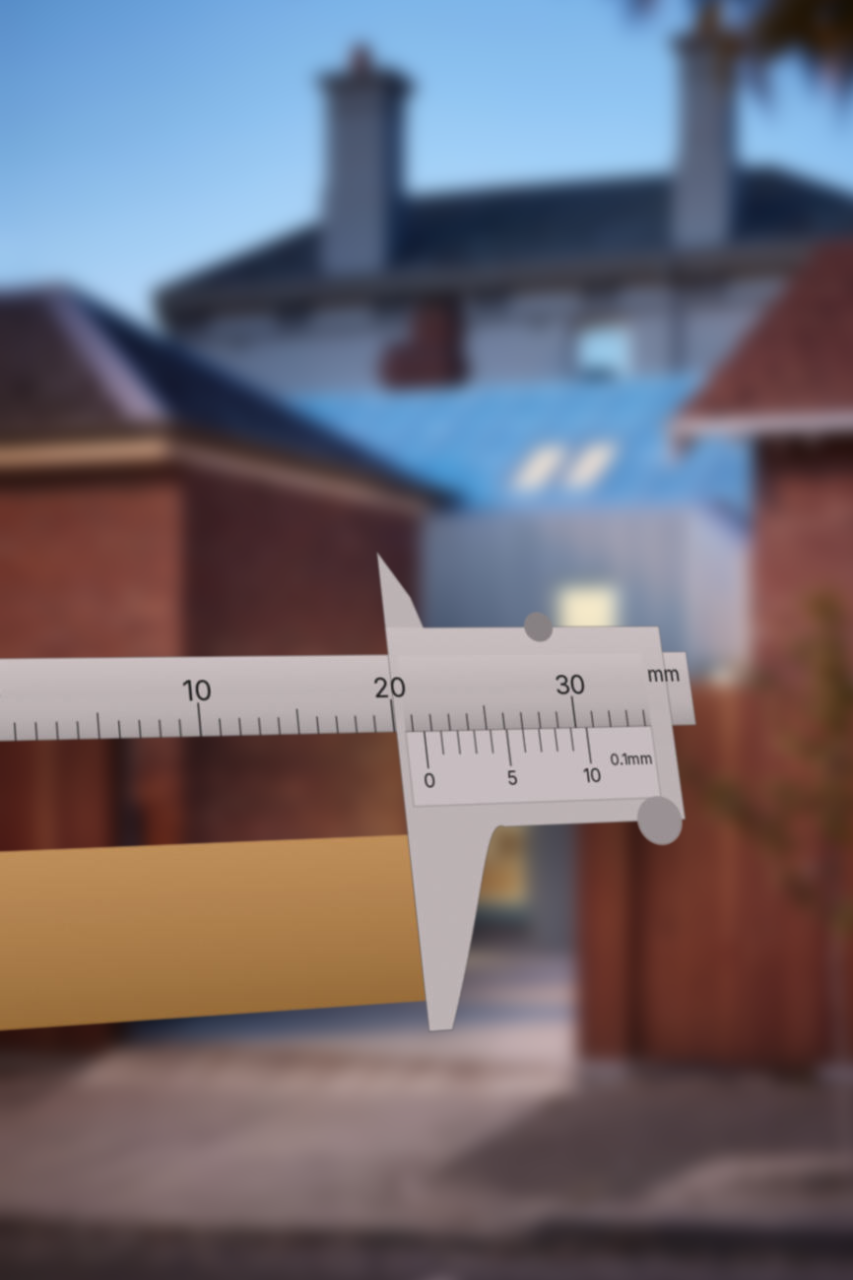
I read 21.6mm
